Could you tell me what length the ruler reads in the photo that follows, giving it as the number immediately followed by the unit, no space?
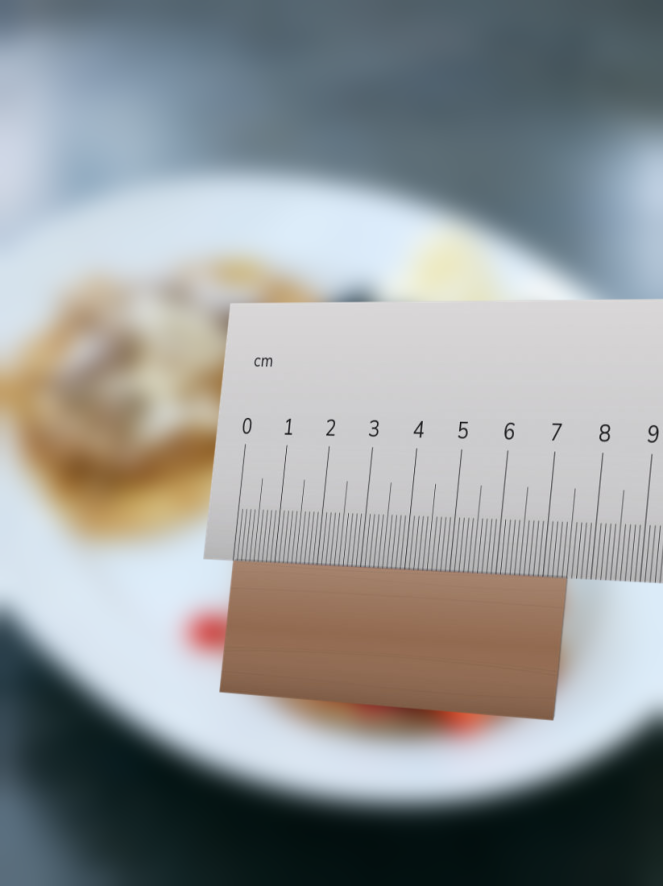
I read 7.5cm
